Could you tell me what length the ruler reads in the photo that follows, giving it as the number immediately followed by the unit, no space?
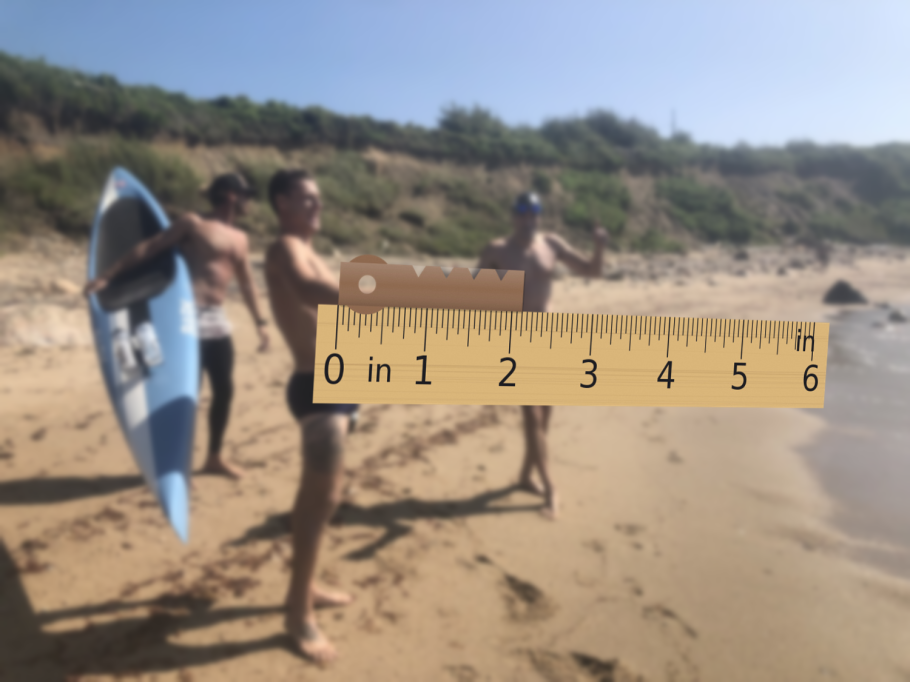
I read 2.125in
